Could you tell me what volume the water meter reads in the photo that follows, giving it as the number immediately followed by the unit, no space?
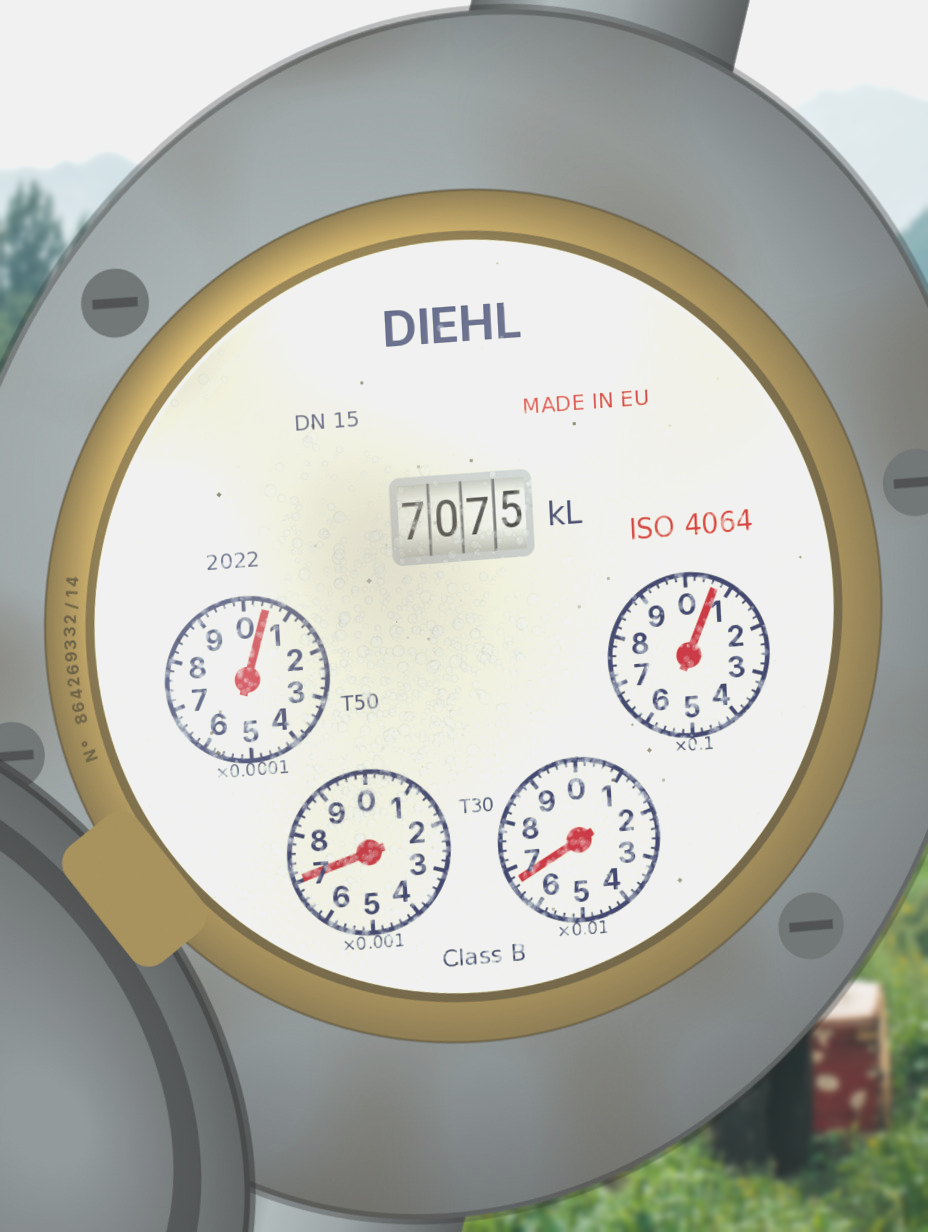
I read 7075.0670kL
